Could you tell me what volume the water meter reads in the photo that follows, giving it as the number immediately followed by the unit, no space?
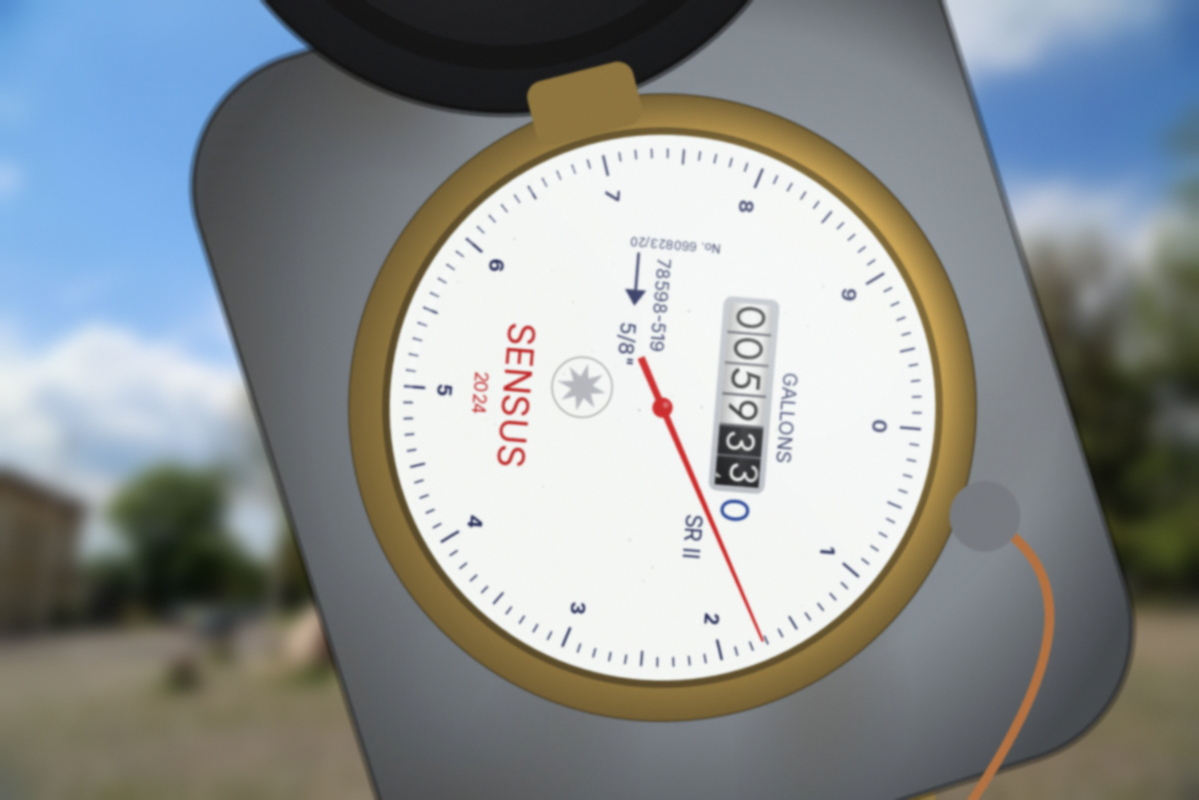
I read 59331.7gal
